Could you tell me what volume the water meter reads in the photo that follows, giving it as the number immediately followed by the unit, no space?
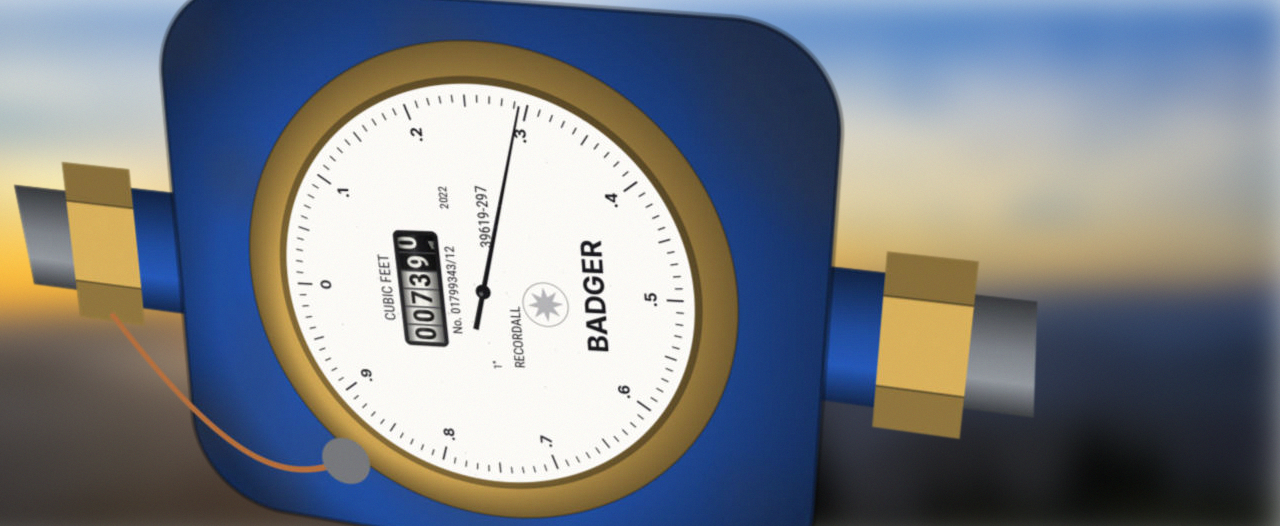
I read 7390.29ft³
